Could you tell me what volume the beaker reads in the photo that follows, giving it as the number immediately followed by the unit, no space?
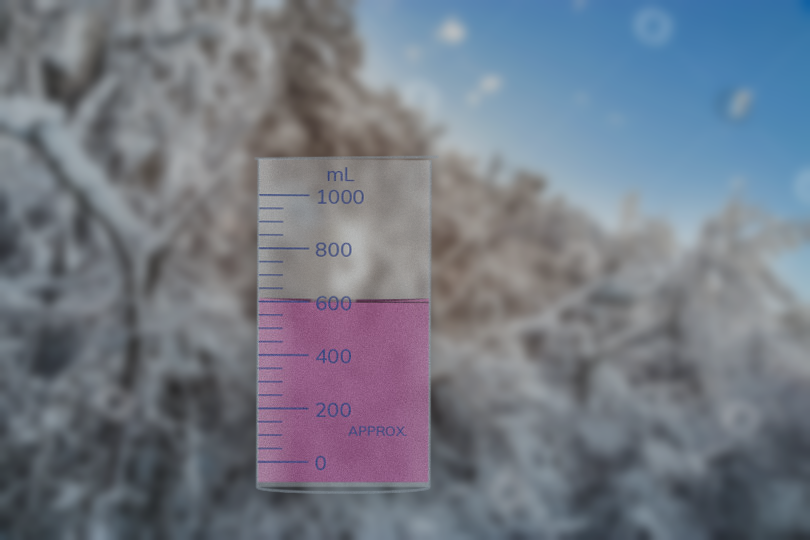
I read 600mL
